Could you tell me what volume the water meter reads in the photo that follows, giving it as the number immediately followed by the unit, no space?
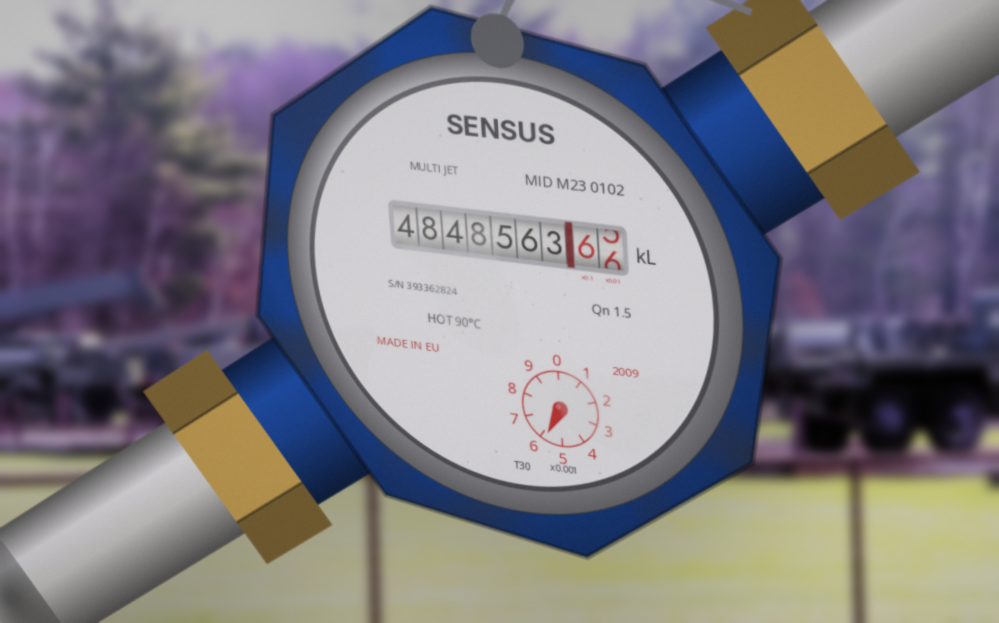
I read 4848563.655kL
